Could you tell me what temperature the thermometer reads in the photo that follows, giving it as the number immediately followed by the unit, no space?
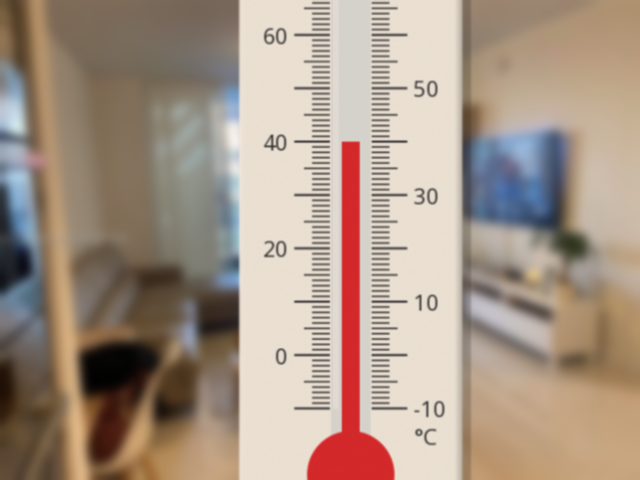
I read 40°C
